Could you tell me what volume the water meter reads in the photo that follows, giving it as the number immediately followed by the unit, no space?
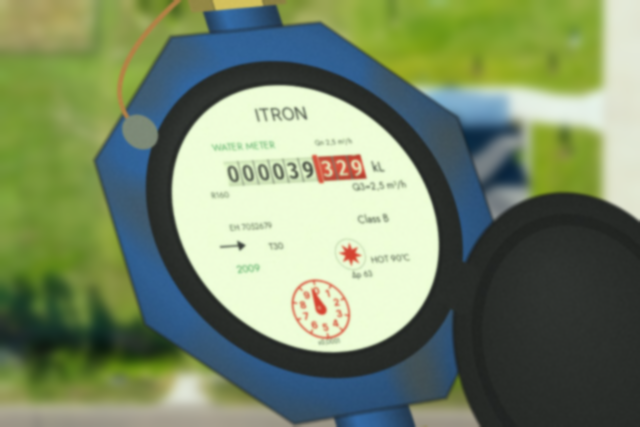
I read 39.3289kL
